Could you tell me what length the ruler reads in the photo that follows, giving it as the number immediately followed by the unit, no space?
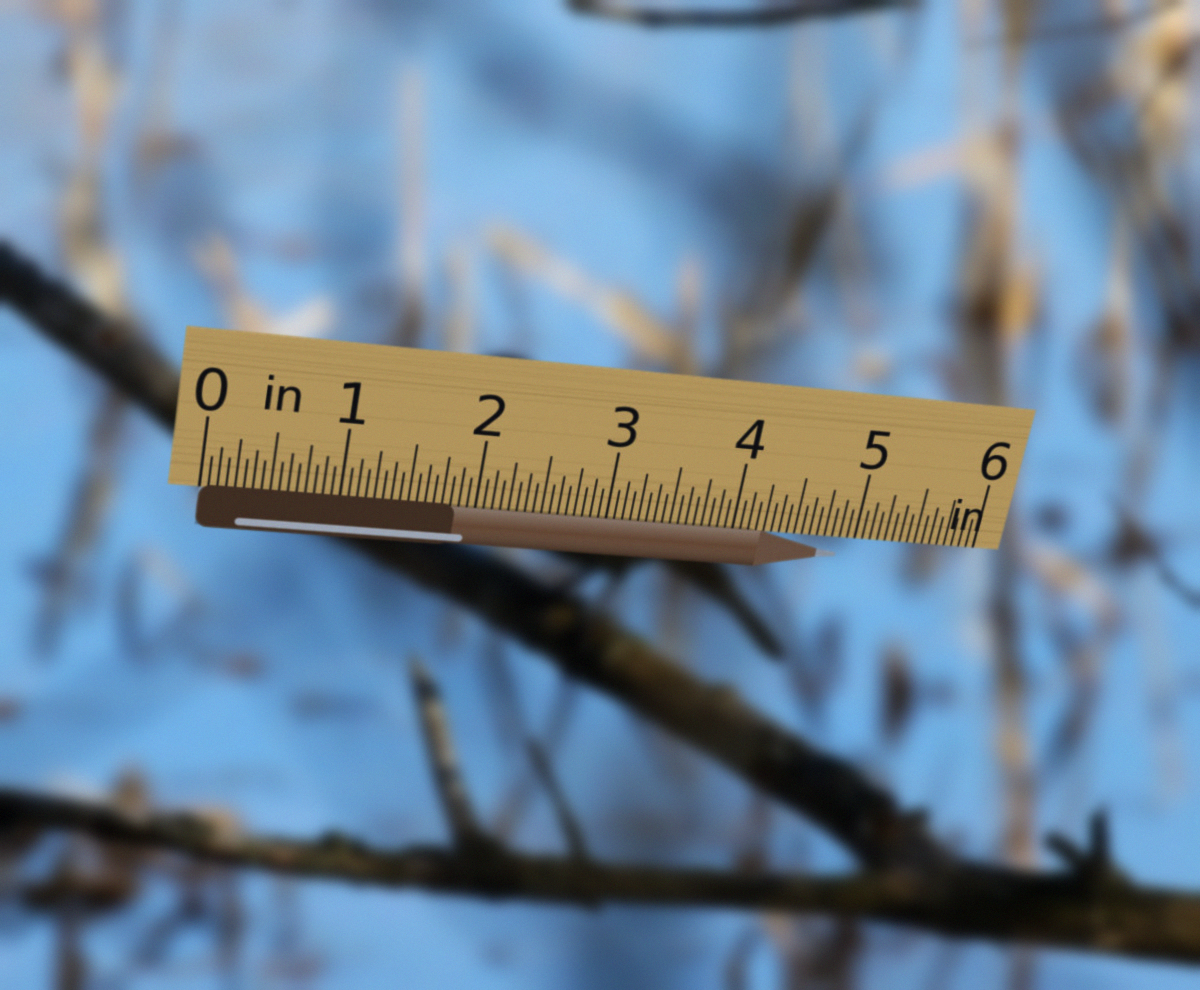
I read 4.875in
